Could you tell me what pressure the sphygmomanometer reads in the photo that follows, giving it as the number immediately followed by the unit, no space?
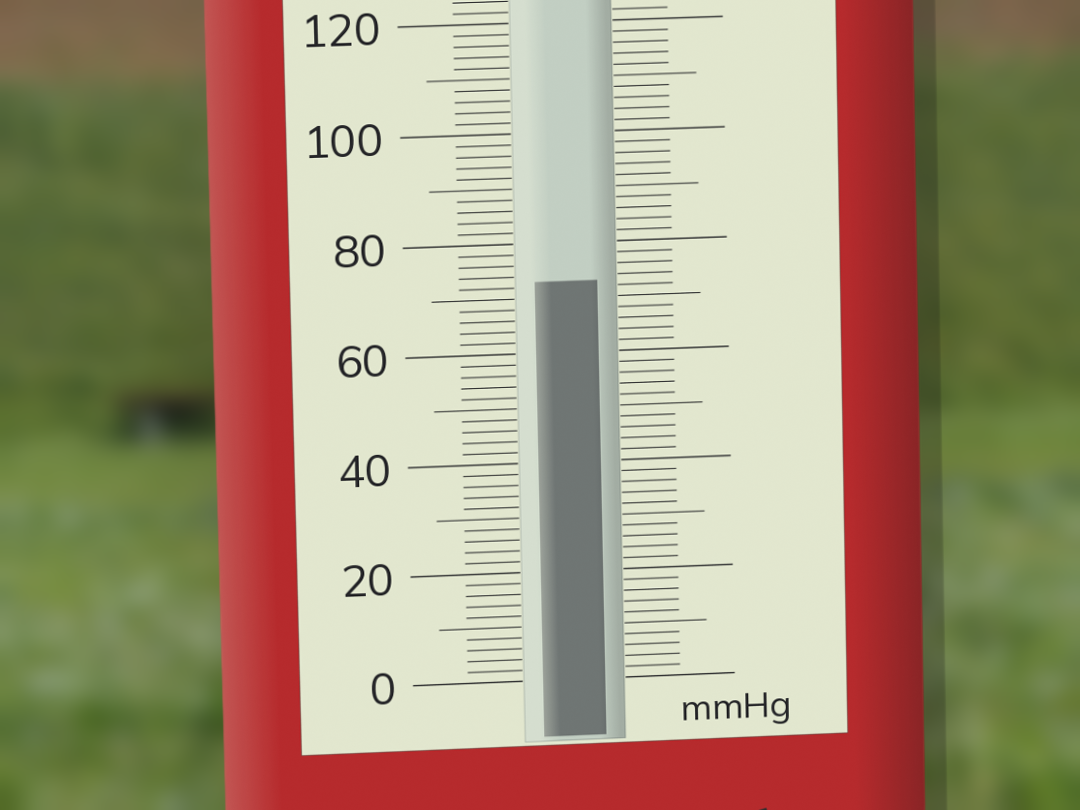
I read 73mmHg
